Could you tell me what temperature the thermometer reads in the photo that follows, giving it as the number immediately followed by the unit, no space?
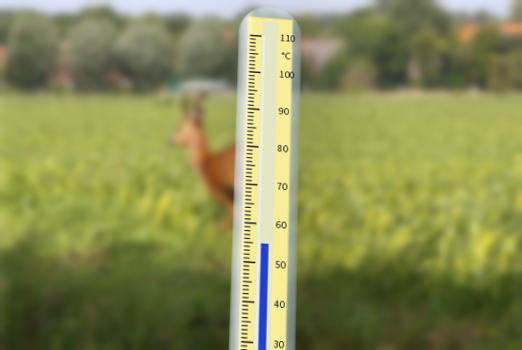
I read 55°C
